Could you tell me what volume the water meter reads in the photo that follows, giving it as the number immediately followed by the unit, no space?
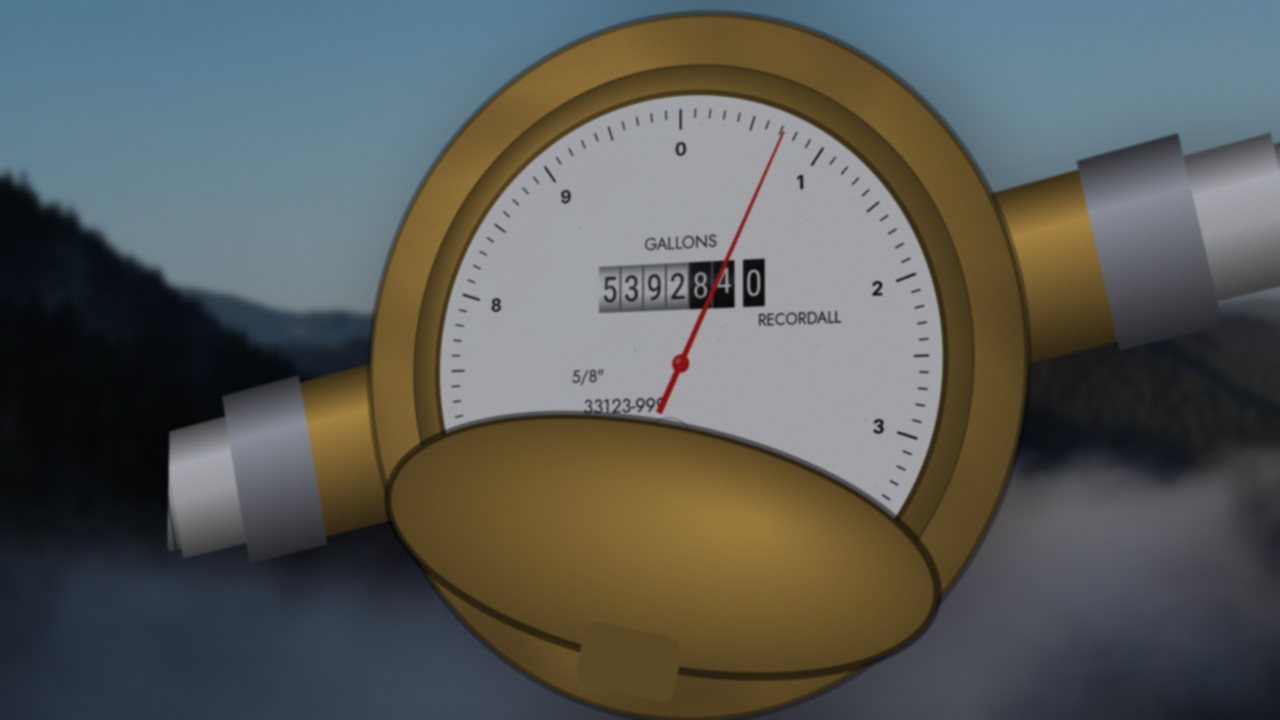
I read 5392840.7gal
